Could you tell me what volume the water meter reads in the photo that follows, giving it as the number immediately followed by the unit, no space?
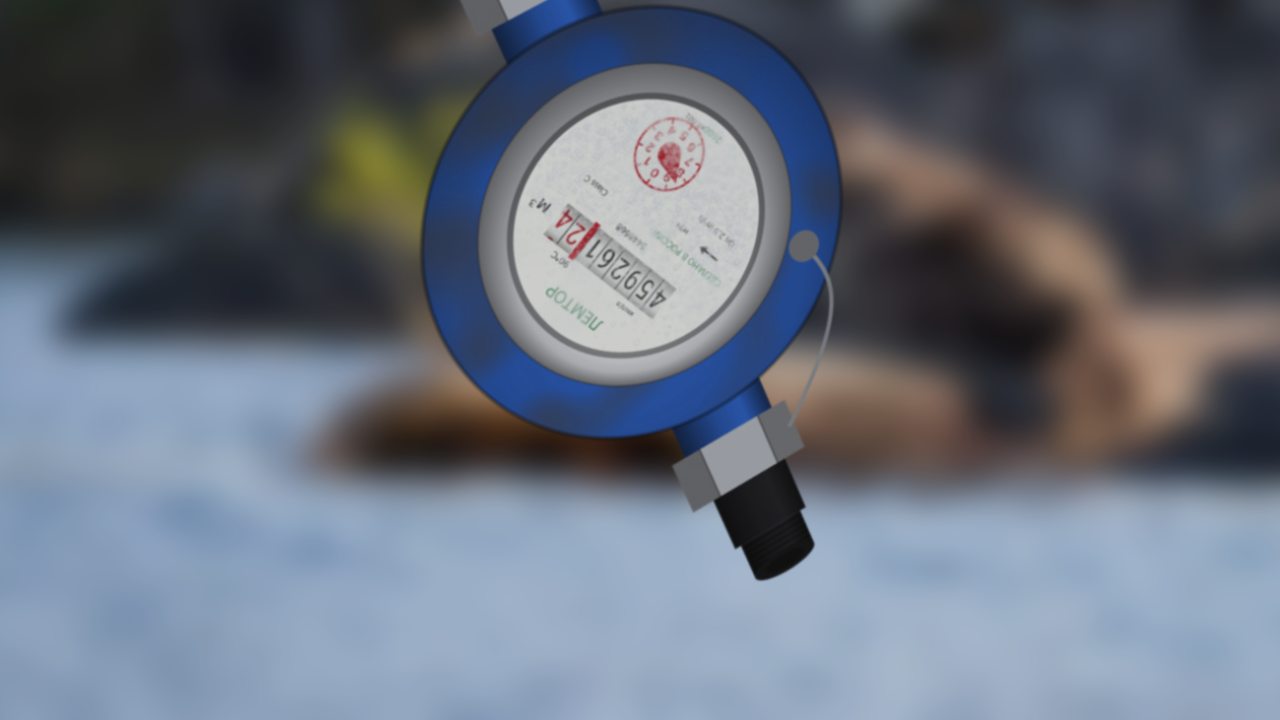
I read 459261.238m³
